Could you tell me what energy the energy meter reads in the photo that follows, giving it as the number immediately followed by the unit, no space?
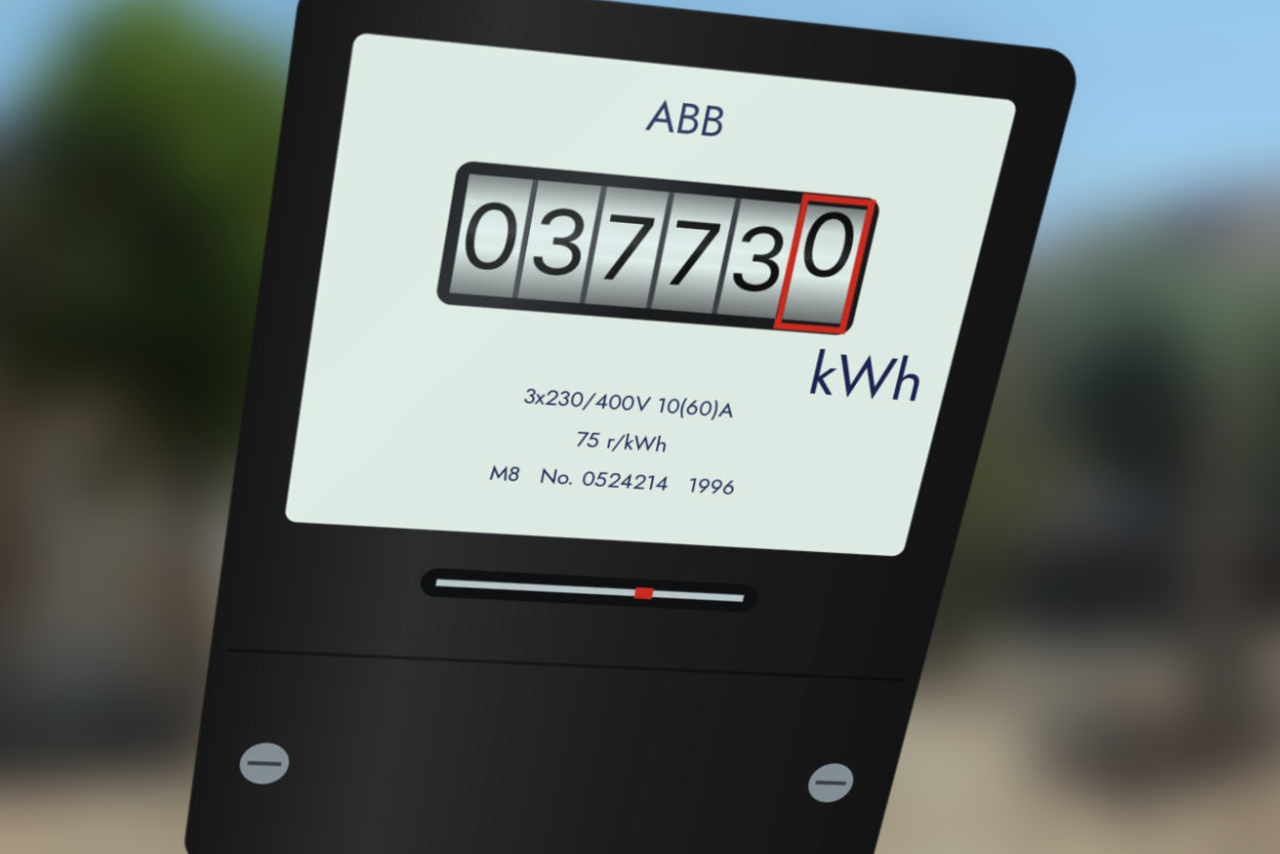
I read 3773.0kWh
